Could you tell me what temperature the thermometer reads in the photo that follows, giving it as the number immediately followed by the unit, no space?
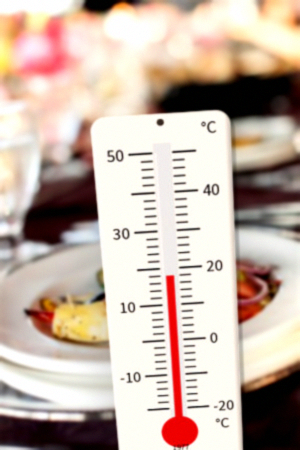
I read 18°C
